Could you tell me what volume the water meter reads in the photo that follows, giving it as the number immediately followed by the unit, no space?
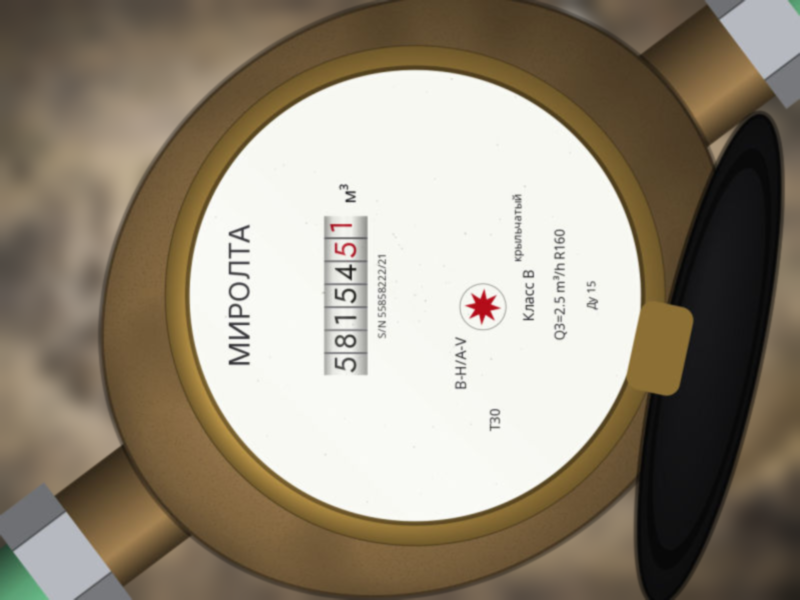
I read 58154.51m³
